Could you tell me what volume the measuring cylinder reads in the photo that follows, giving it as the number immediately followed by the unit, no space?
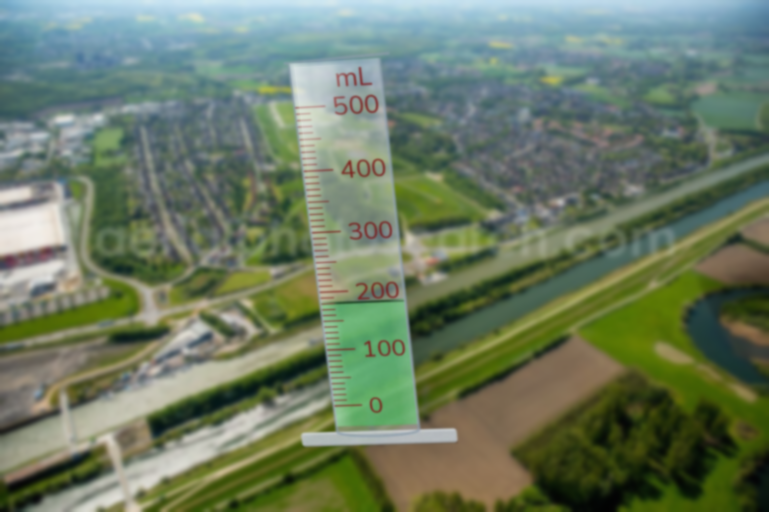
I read 180mL
